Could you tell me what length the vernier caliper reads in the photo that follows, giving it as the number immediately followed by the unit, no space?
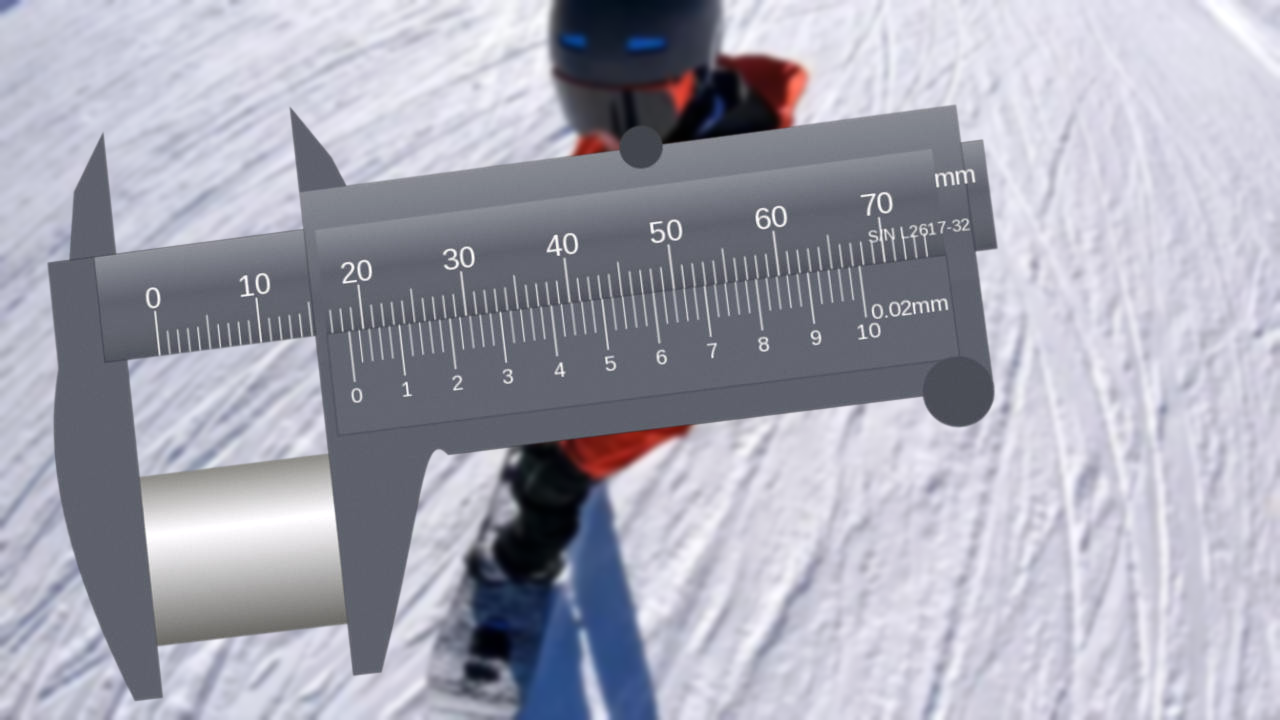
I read 18.6mm
